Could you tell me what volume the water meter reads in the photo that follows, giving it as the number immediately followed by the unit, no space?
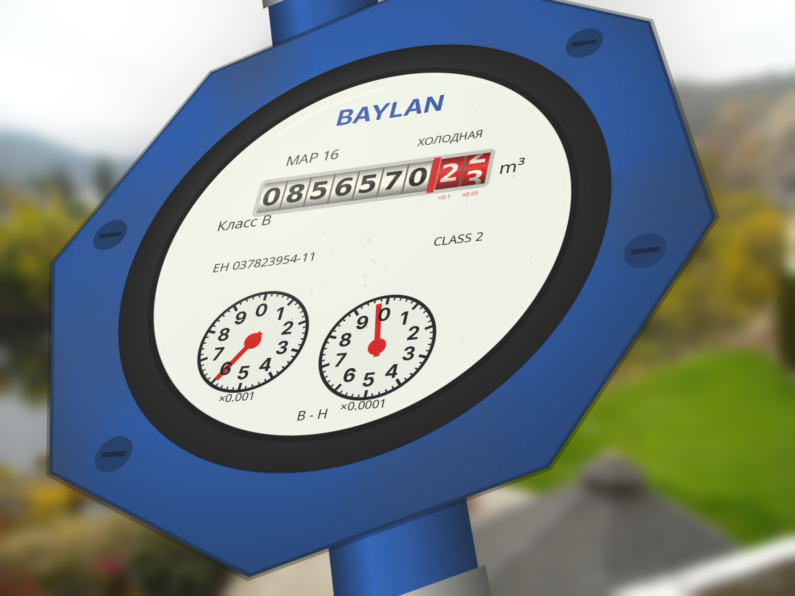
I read 856570.2259m³
